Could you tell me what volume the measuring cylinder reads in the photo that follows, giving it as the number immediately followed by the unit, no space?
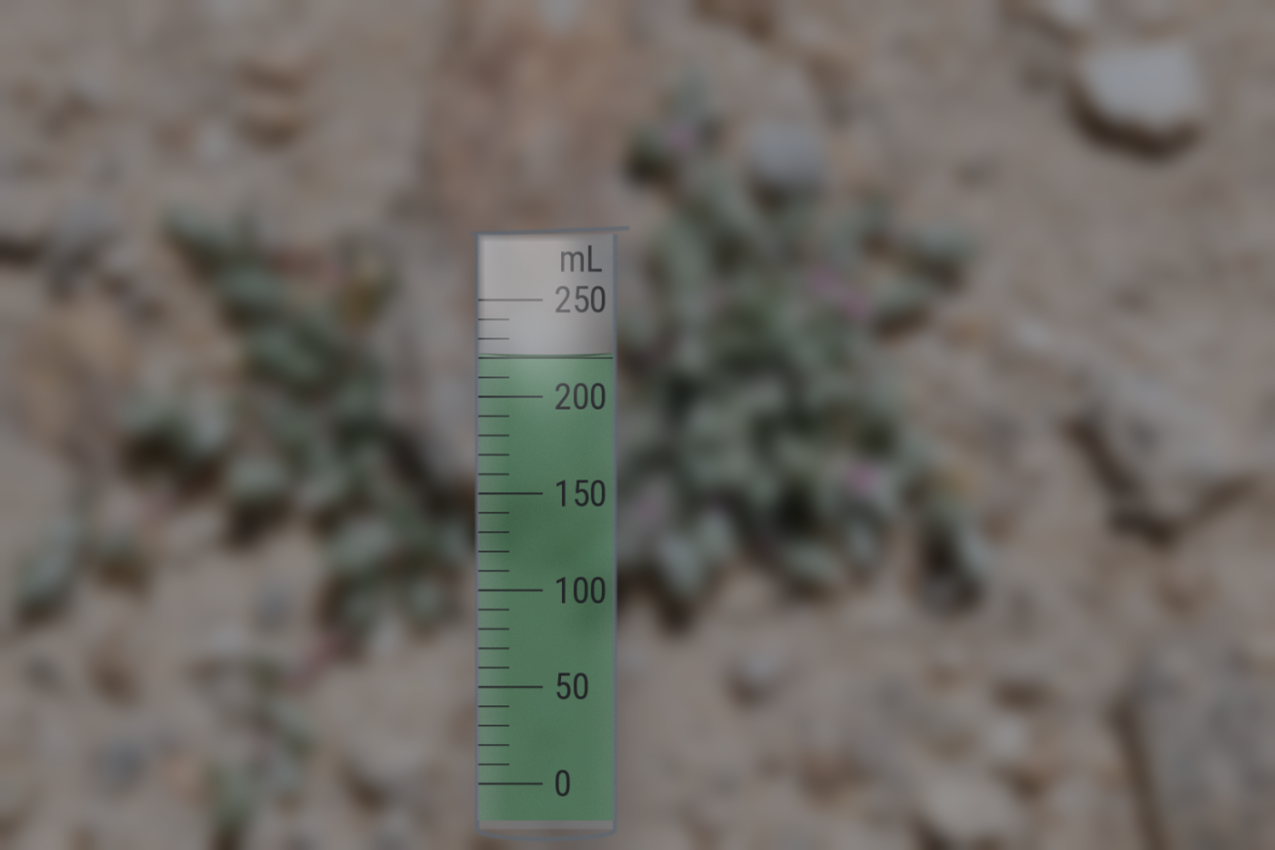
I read 220mL
